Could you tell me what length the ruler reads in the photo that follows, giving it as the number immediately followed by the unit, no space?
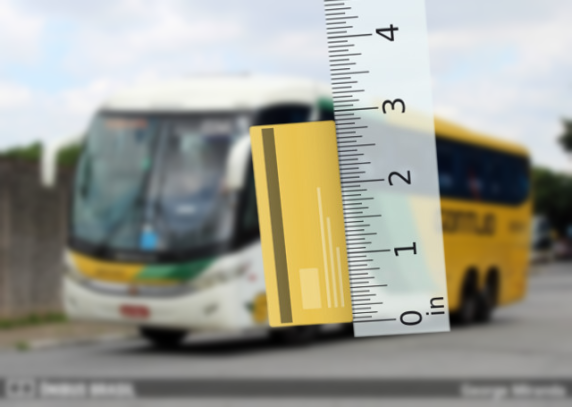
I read 2.875in
